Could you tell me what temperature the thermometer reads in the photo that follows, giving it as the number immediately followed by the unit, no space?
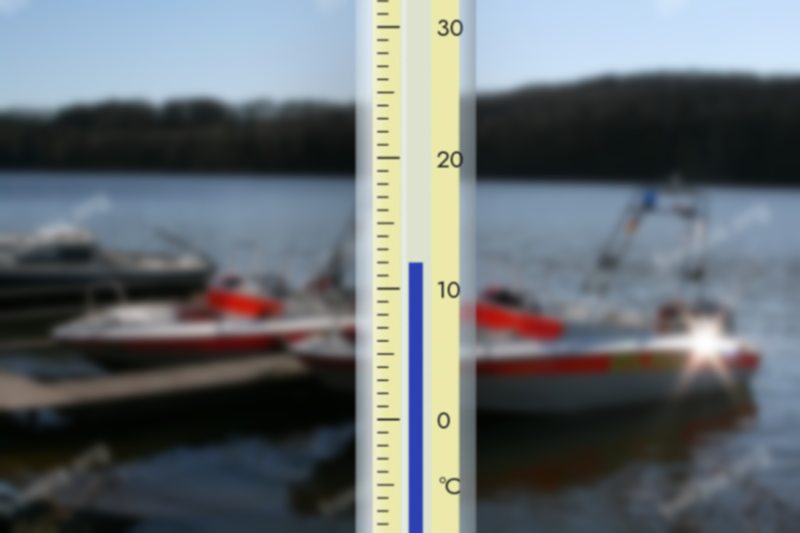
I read 12°C
